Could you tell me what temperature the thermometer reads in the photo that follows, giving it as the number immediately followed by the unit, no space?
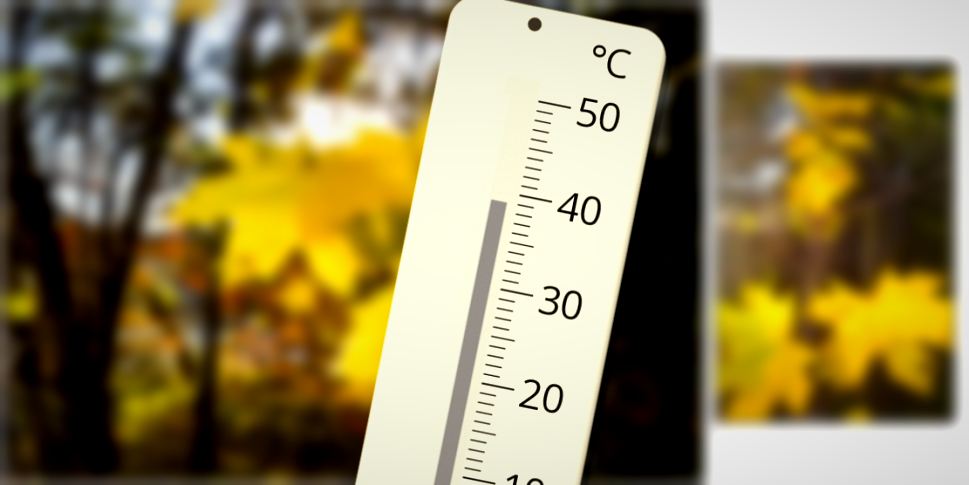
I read 39°C
